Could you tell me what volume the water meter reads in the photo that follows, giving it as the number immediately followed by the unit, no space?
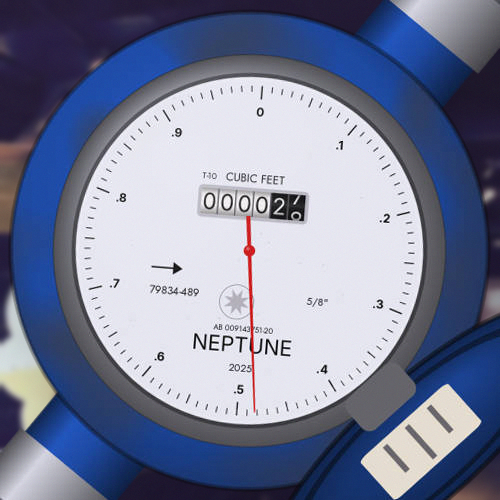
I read 27.48ft³
